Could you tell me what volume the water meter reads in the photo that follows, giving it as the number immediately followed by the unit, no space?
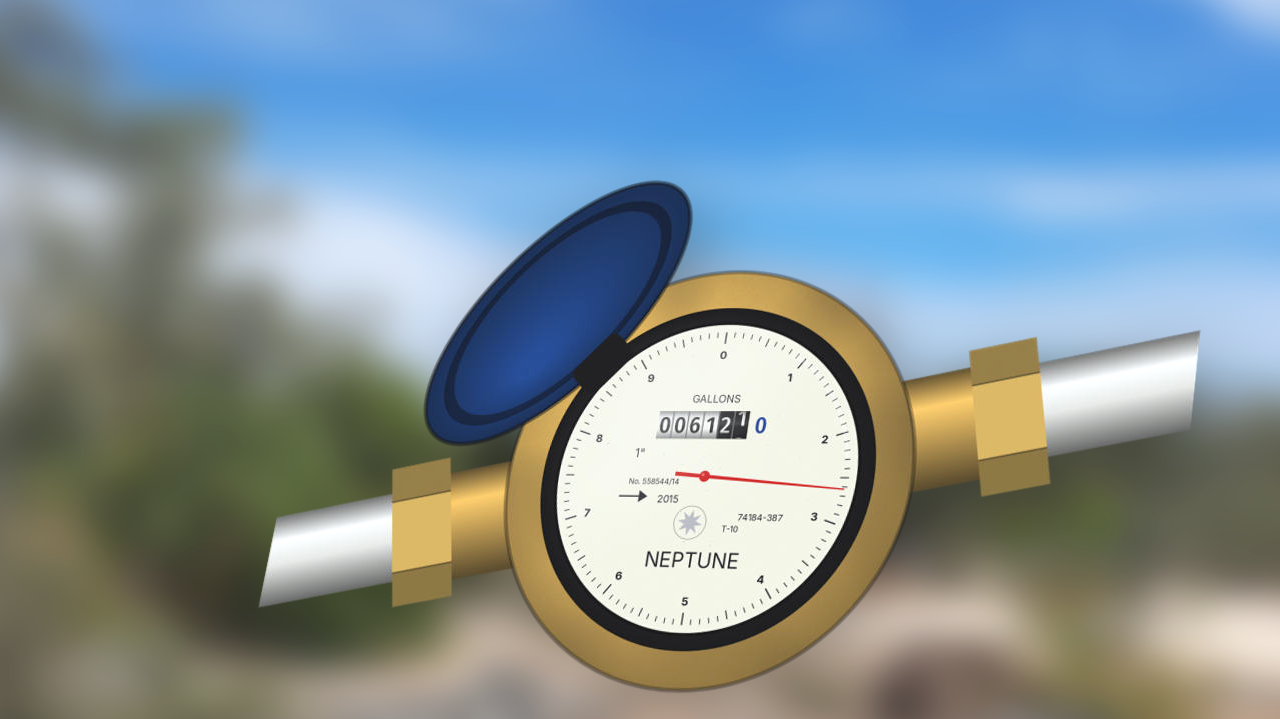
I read 61212.6gal
